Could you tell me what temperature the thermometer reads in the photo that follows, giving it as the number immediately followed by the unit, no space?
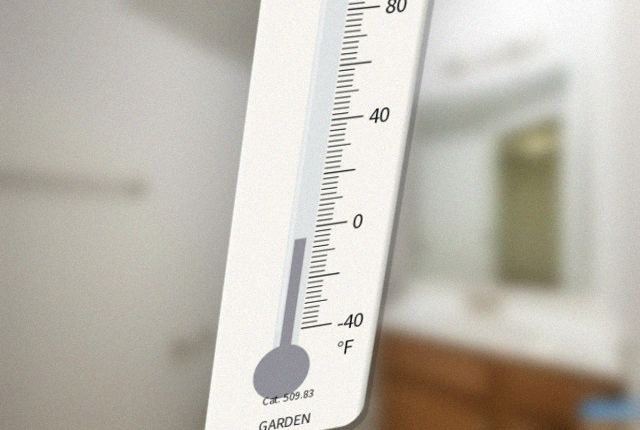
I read -4°F
